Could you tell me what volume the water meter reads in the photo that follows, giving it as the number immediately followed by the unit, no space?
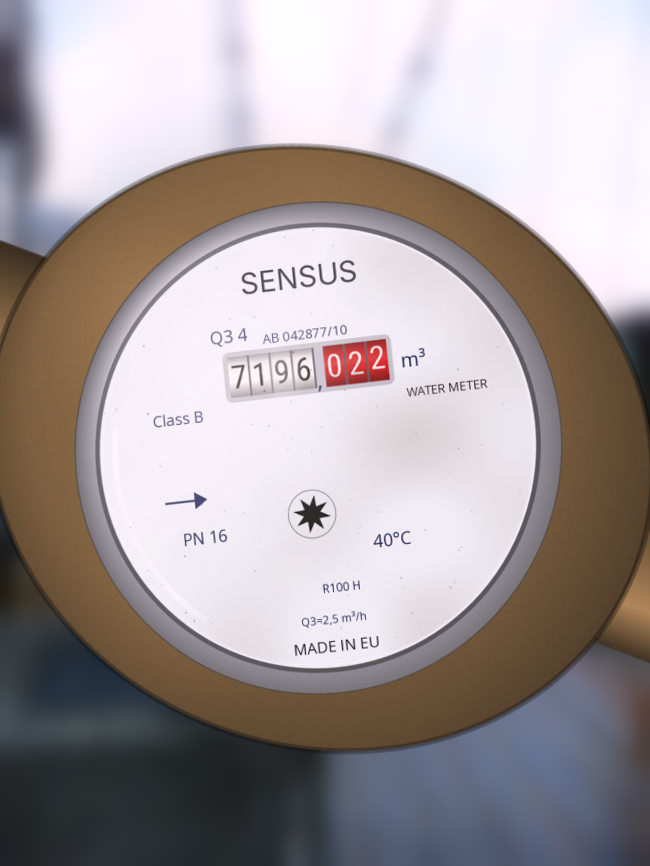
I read 7196.022m³
